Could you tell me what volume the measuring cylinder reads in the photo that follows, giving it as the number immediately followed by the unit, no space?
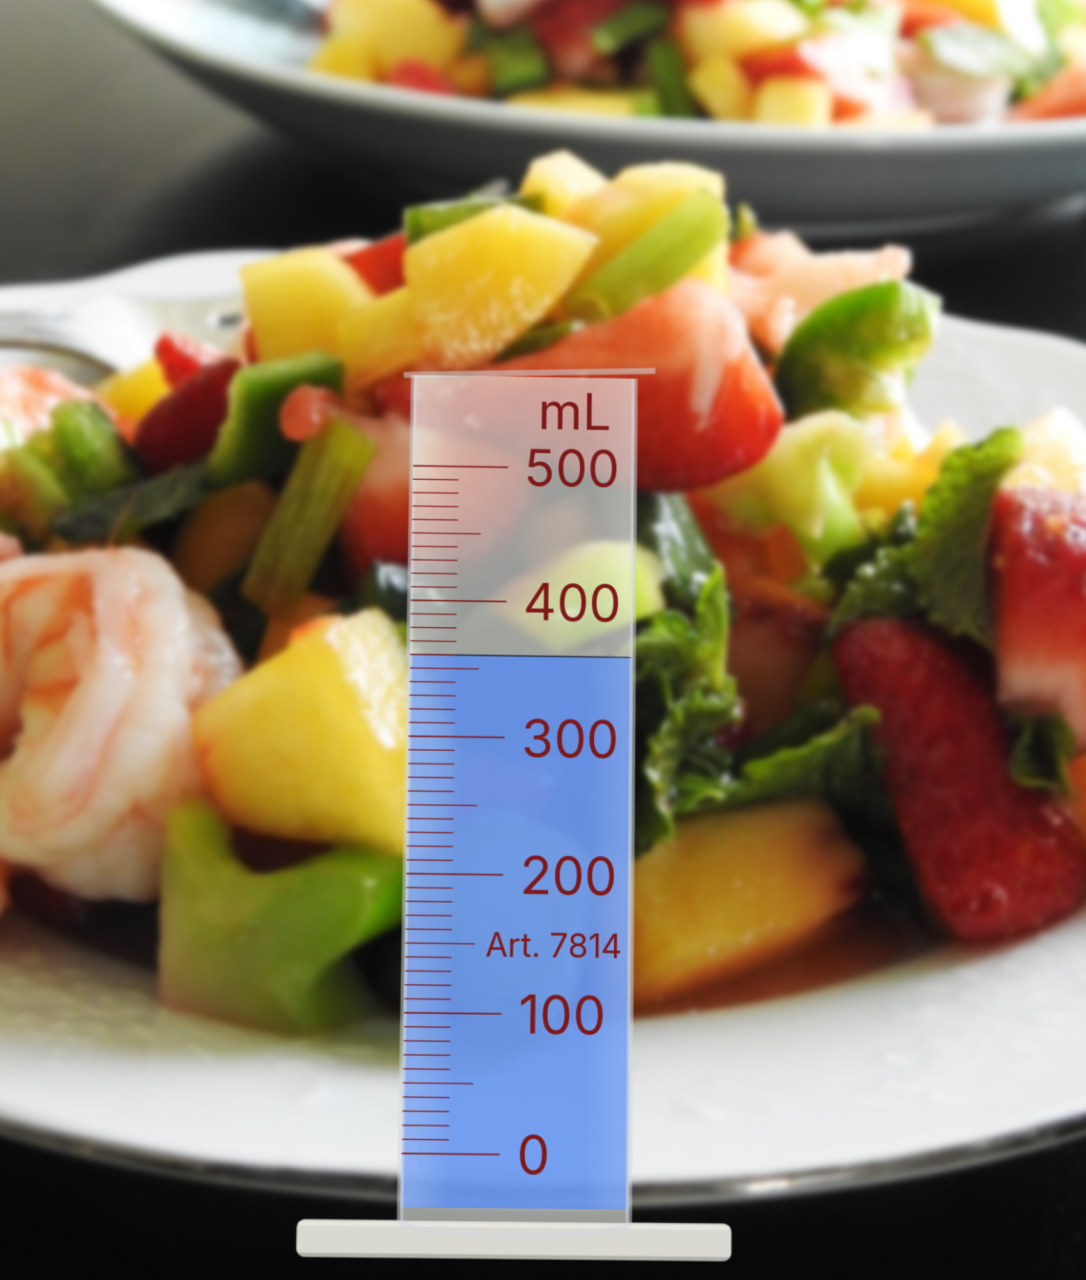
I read 360mL
